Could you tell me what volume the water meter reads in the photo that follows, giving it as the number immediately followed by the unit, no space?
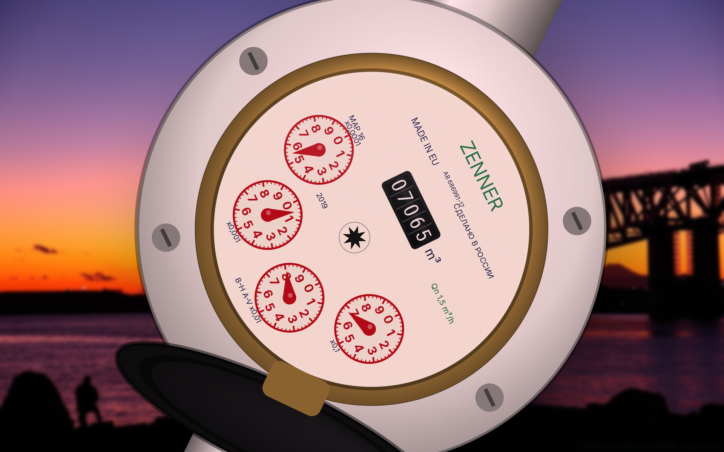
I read 7065.6805m³
